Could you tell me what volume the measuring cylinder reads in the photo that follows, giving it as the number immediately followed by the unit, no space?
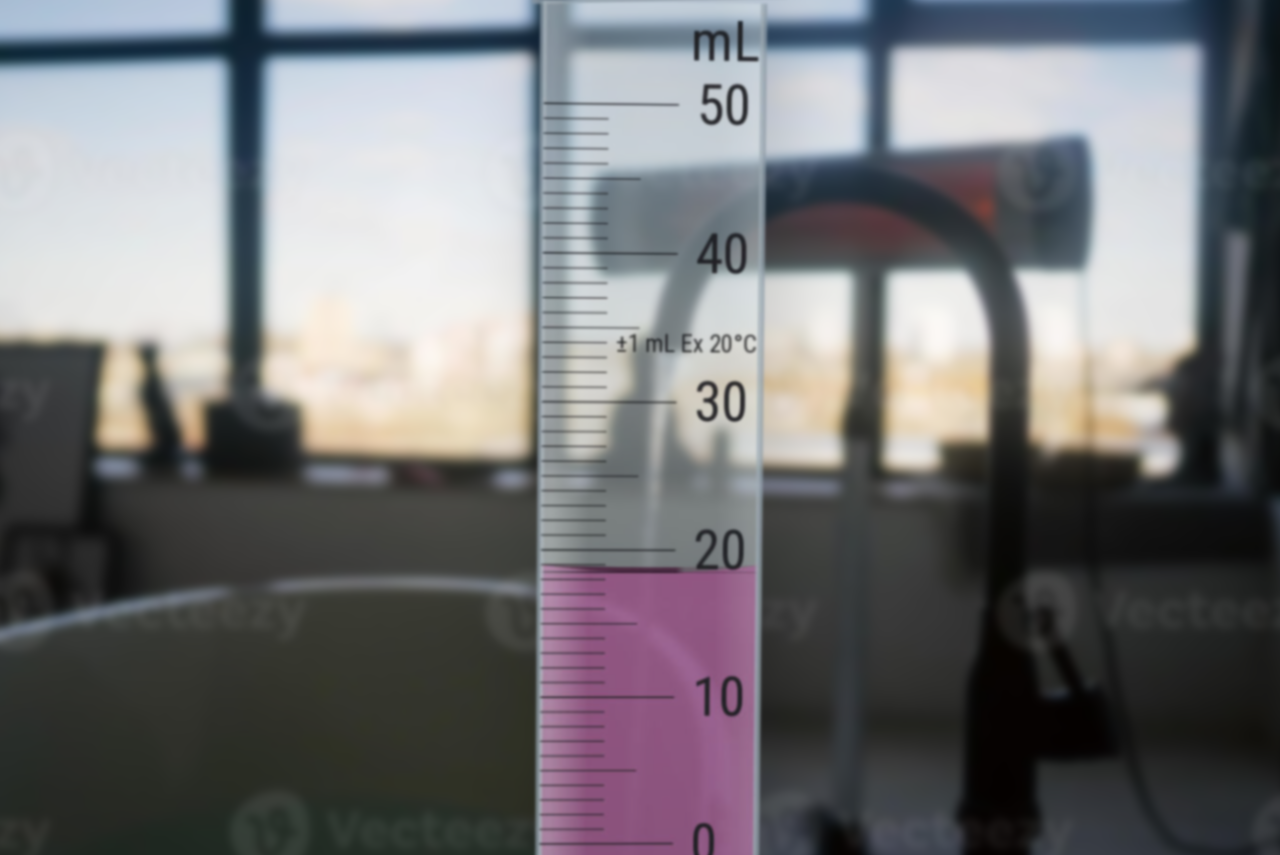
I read 18.5mL
